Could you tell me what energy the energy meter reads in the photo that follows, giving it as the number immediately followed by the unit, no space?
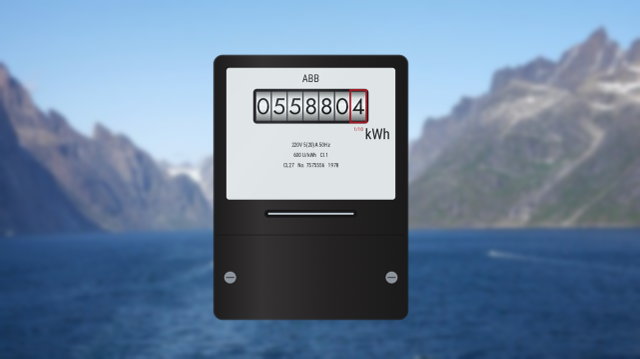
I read 55880.4kWh
